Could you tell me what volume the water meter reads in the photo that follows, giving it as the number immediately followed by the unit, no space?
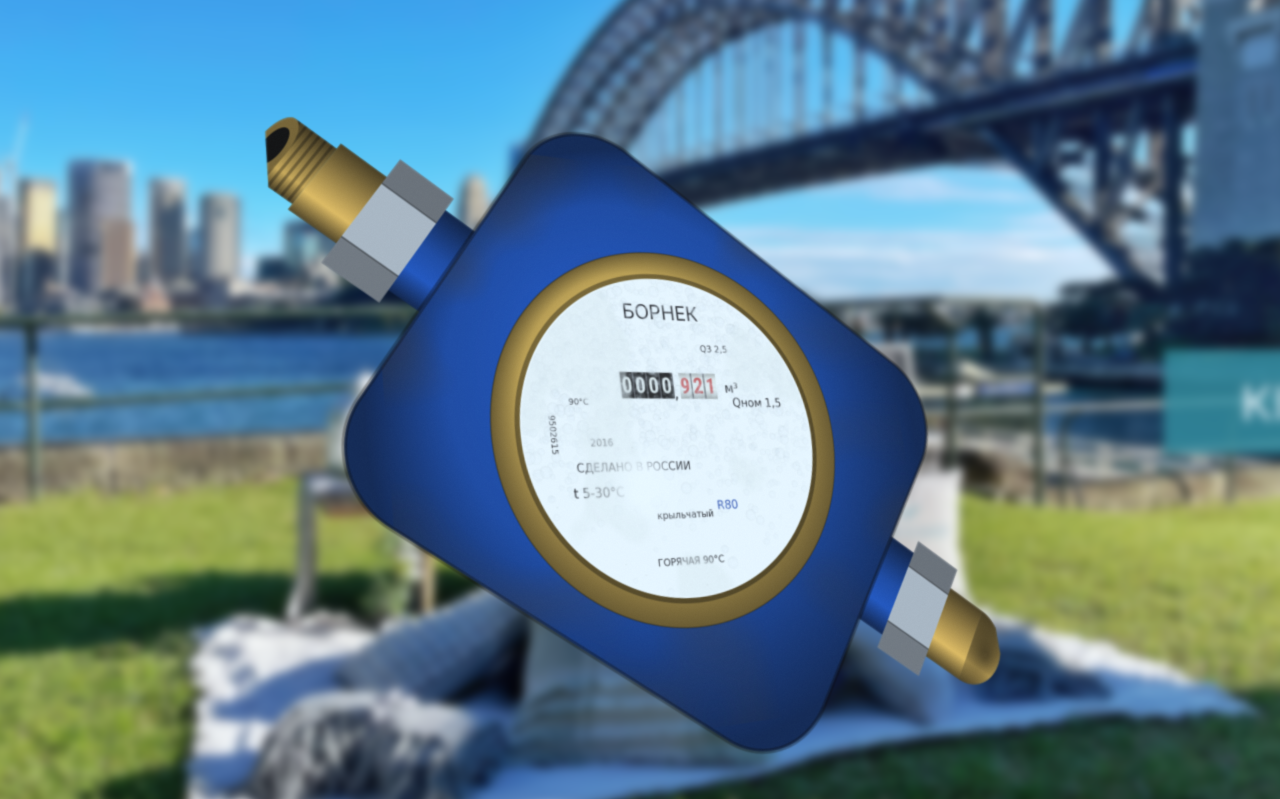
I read 0.921m³
